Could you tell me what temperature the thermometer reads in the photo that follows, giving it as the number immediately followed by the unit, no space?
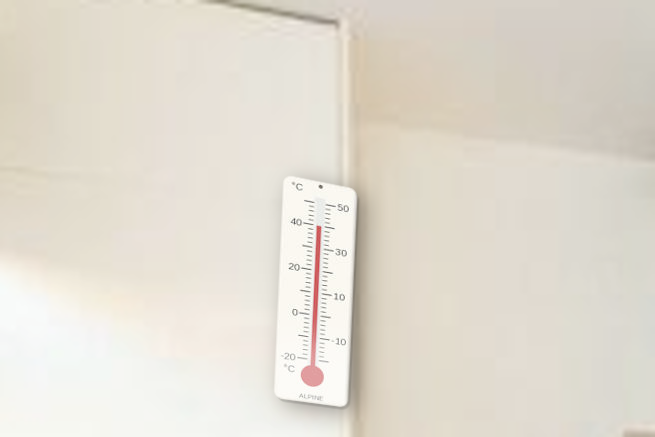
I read 40°C
